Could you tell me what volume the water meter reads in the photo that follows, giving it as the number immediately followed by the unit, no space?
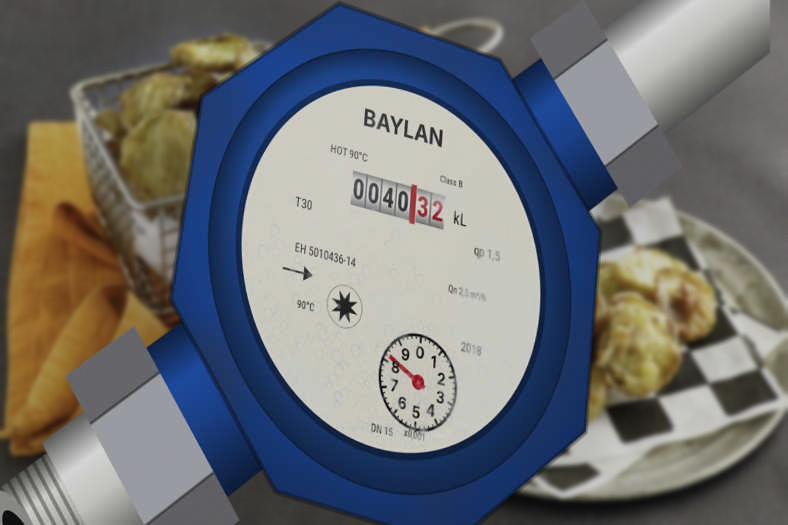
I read 40.328kL
